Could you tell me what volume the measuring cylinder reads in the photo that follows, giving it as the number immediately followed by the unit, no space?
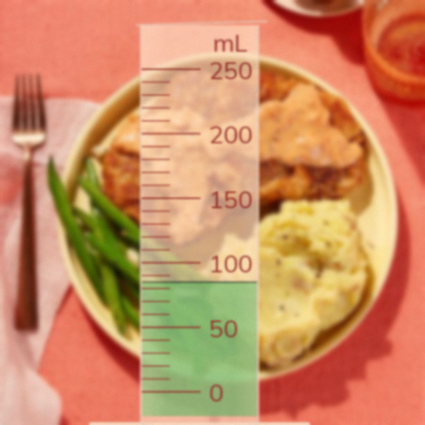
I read 85mL
